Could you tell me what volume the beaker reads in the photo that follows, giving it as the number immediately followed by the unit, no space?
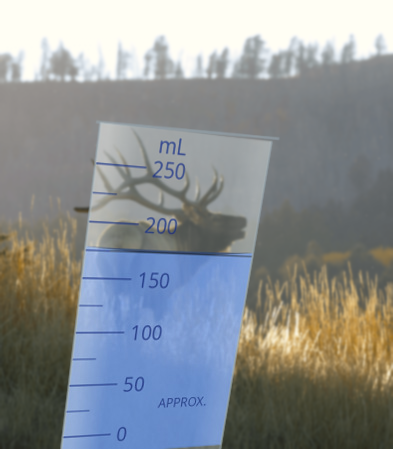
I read 175mL
